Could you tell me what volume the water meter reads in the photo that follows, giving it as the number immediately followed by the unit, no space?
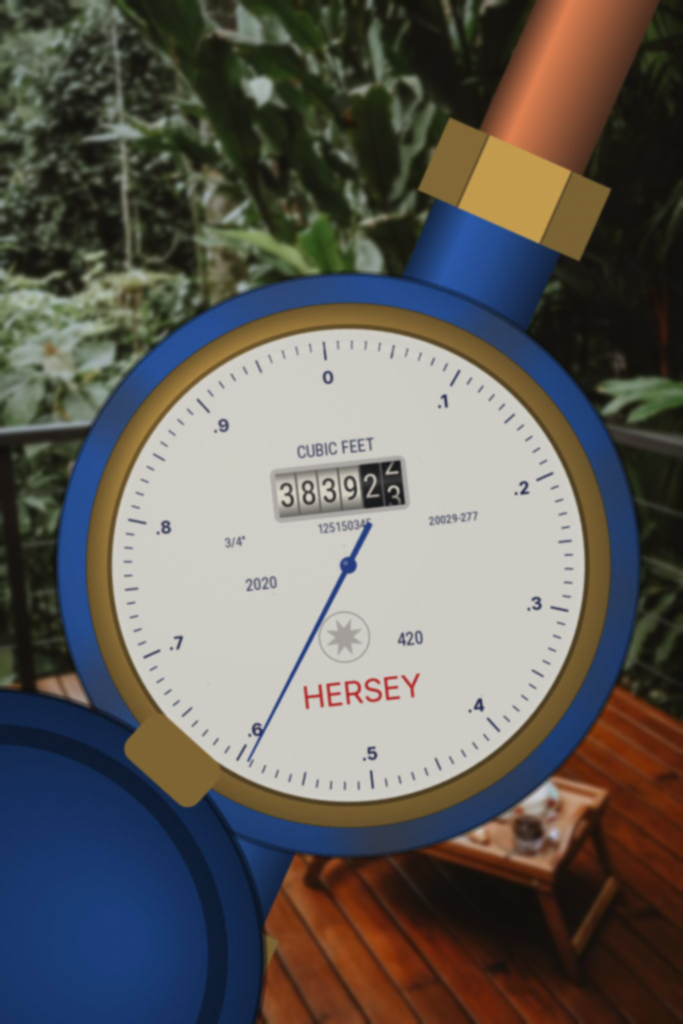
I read 383922.59ft³
